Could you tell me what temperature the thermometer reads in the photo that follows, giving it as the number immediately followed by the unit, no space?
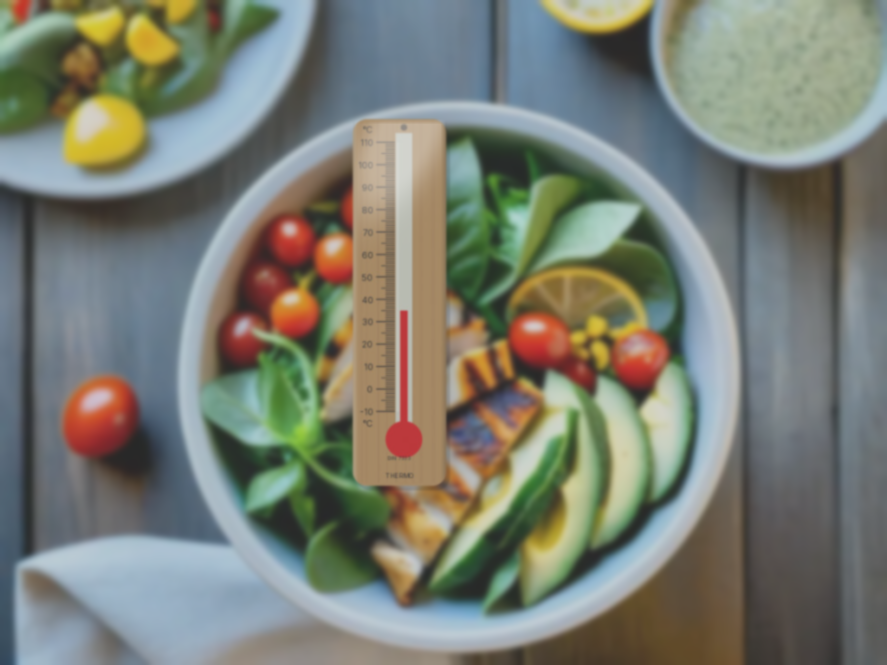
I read 35°C
